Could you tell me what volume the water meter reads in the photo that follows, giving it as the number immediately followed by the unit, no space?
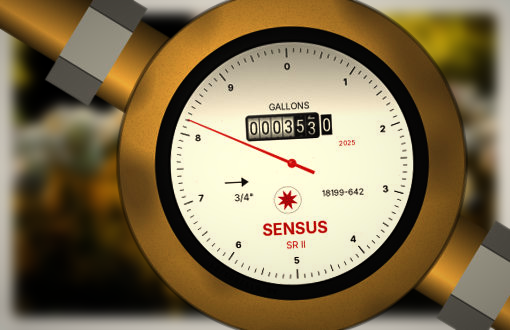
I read 3528.2gal
